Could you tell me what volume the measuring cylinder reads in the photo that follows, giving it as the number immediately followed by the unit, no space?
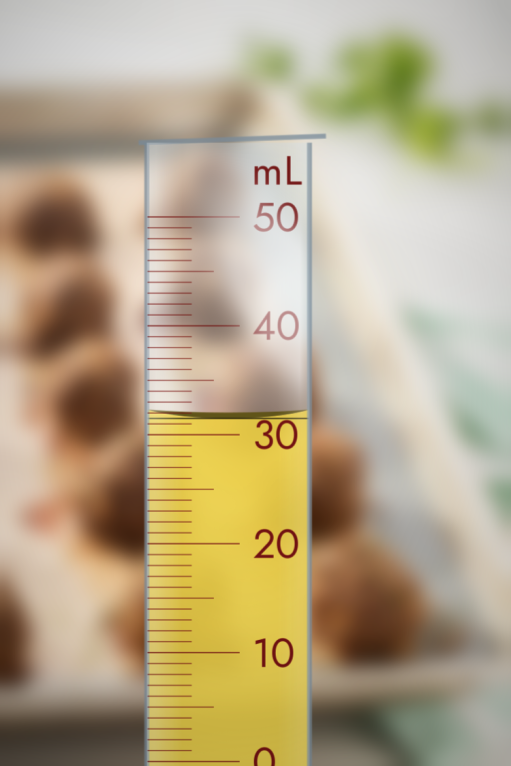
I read 31.5mL
